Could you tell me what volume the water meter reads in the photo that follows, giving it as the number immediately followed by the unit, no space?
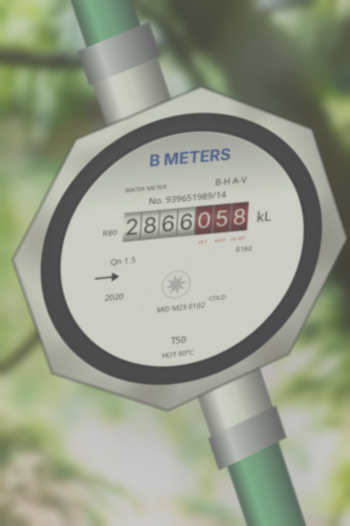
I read 2866.058kL
